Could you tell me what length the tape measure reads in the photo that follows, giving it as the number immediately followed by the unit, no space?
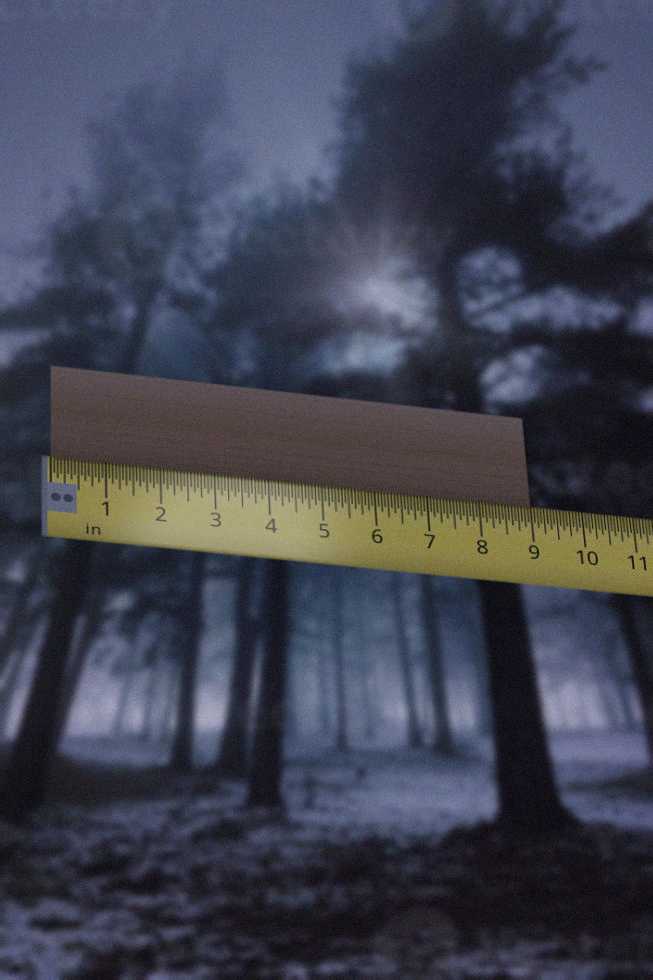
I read 9in
